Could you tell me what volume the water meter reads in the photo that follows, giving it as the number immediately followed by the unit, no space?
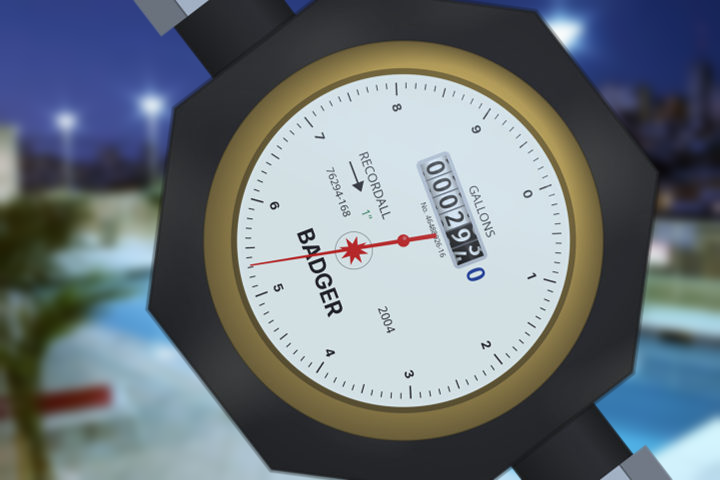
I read 2935.3gal
